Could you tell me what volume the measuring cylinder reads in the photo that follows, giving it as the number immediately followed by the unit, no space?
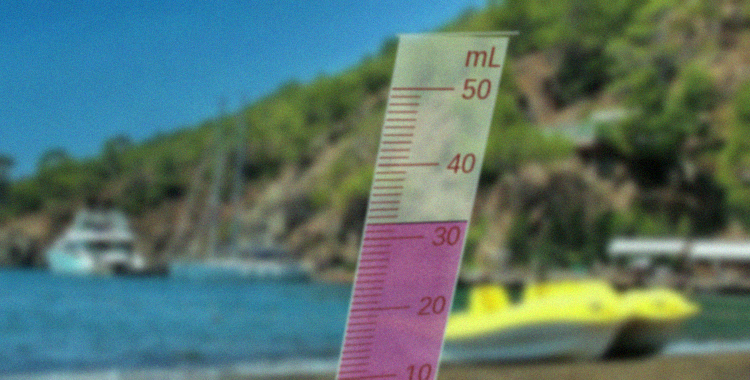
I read 32mL
